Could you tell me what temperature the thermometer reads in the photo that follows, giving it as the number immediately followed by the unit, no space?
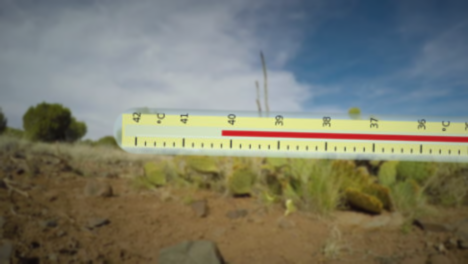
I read 40.2°C
